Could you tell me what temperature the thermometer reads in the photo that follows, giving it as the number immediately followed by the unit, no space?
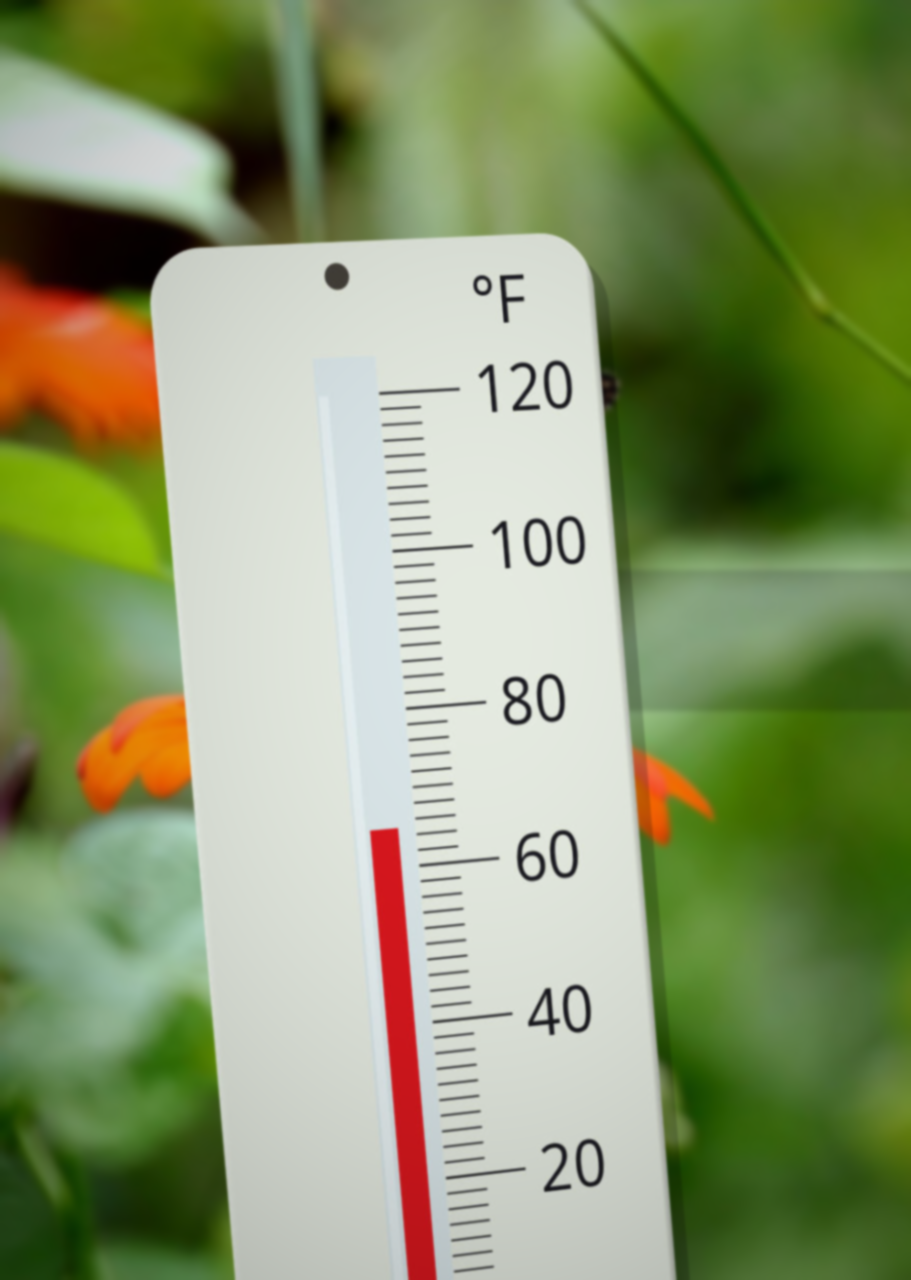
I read 65°F
